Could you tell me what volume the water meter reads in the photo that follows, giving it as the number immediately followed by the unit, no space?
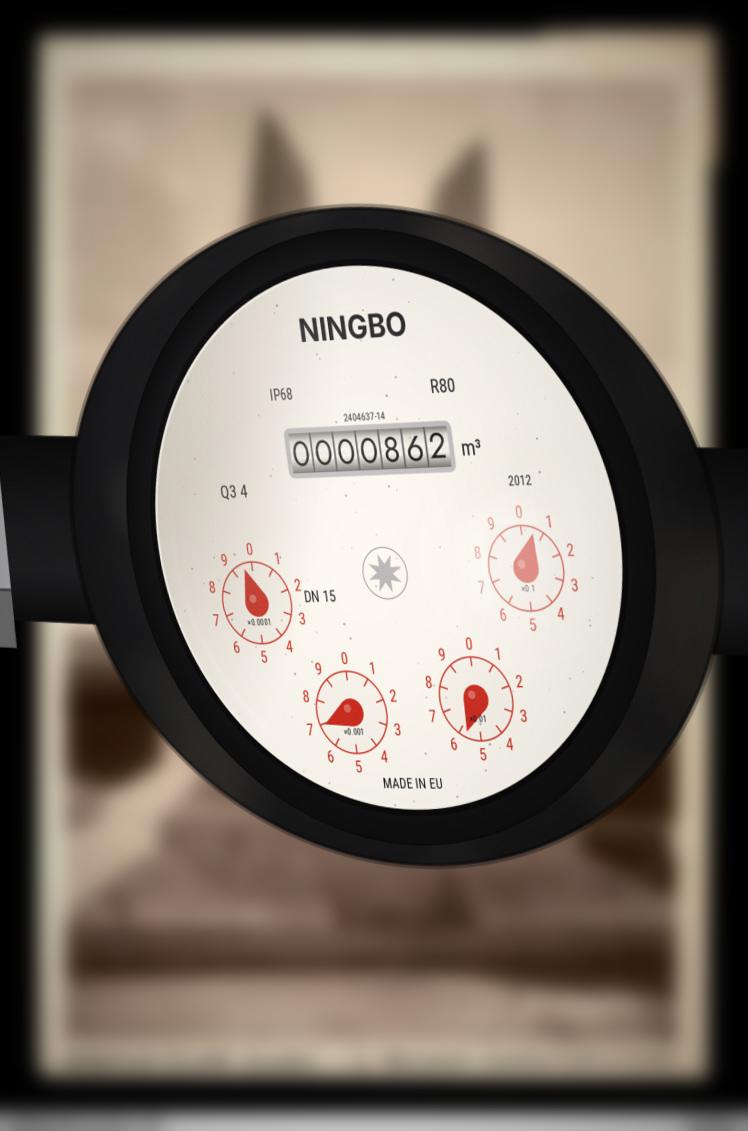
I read 862.0569m³
